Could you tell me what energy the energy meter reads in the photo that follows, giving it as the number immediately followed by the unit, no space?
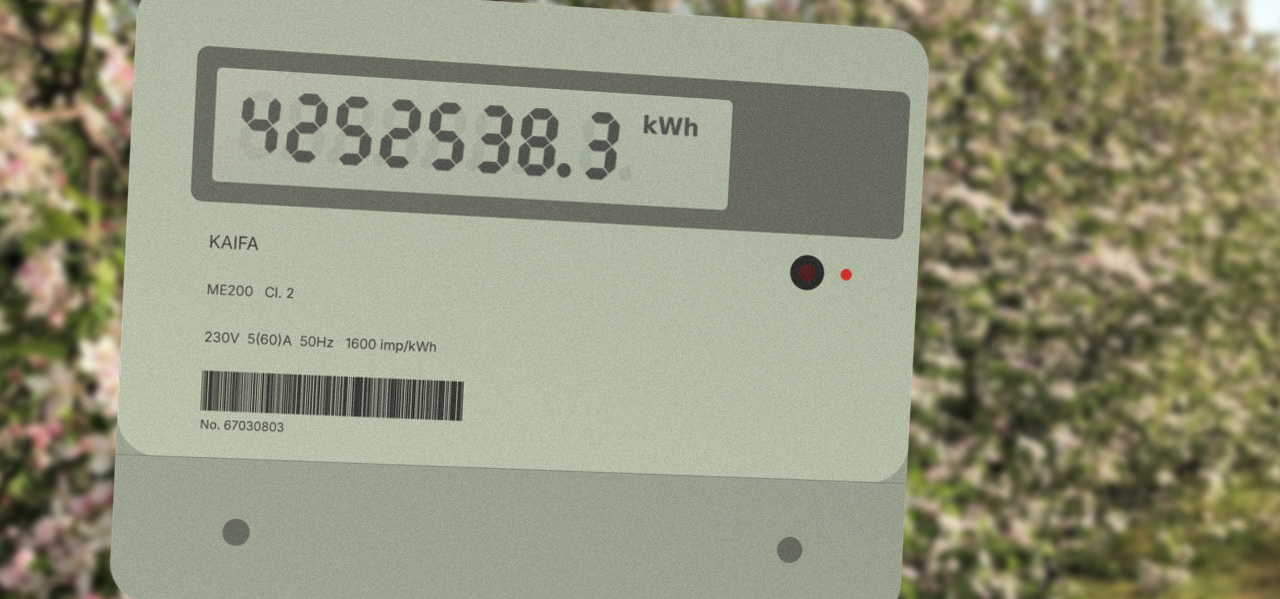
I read 4252538.3kWh
